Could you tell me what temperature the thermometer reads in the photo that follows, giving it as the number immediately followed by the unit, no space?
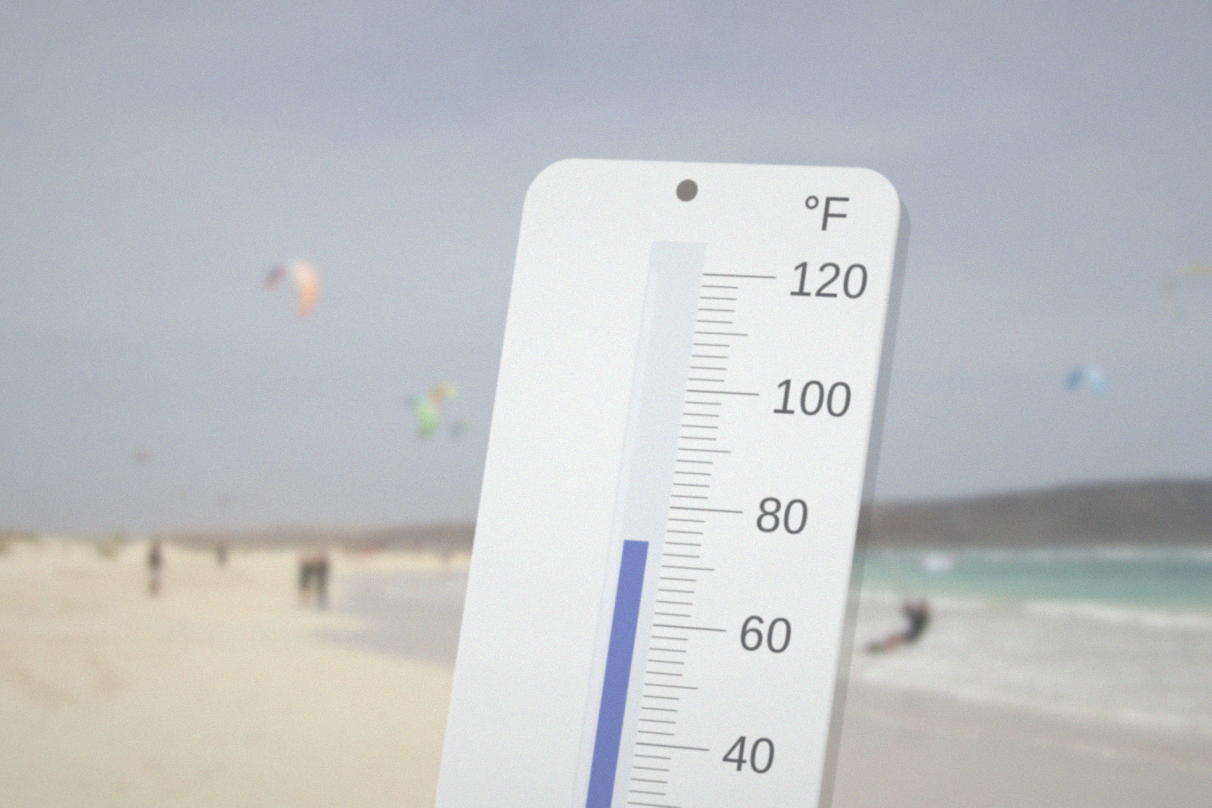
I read 74°F
